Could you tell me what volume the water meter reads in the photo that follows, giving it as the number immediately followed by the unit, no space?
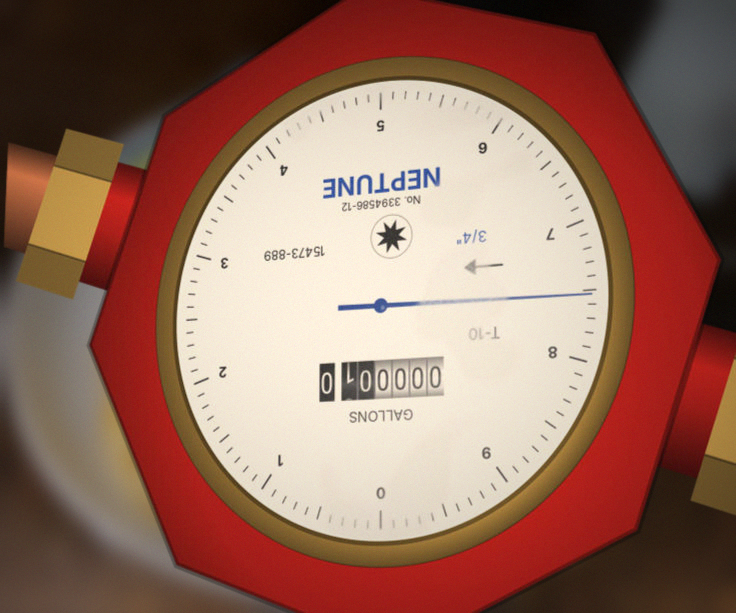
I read 7.5gal
